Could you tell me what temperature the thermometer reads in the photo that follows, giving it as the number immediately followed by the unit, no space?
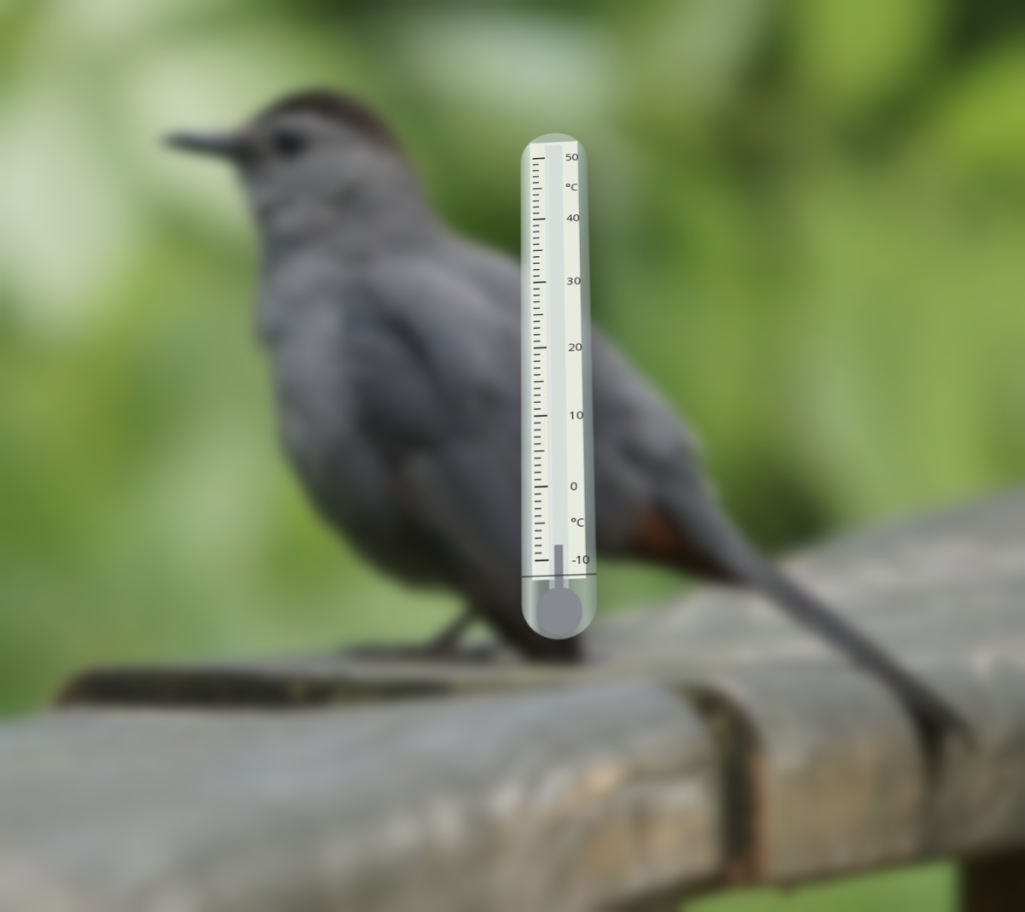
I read -8°C
